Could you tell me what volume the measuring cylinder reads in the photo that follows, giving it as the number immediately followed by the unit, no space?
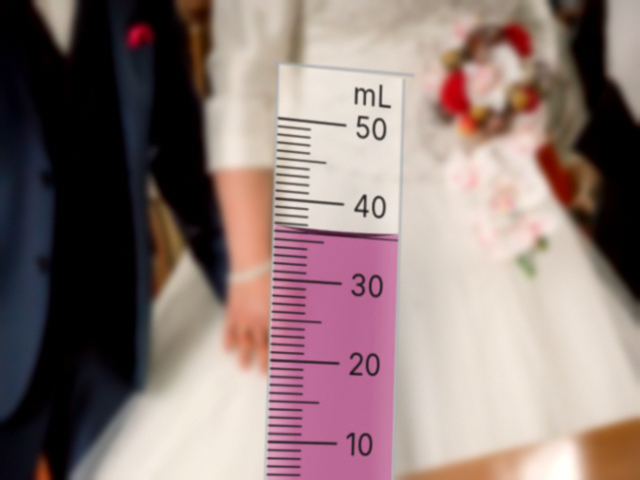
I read 36mL
